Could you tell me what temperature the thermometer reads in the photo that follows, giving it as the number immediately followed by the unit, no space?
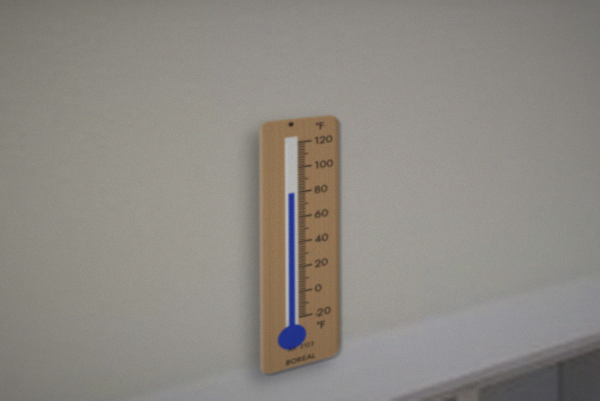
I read 80°F
